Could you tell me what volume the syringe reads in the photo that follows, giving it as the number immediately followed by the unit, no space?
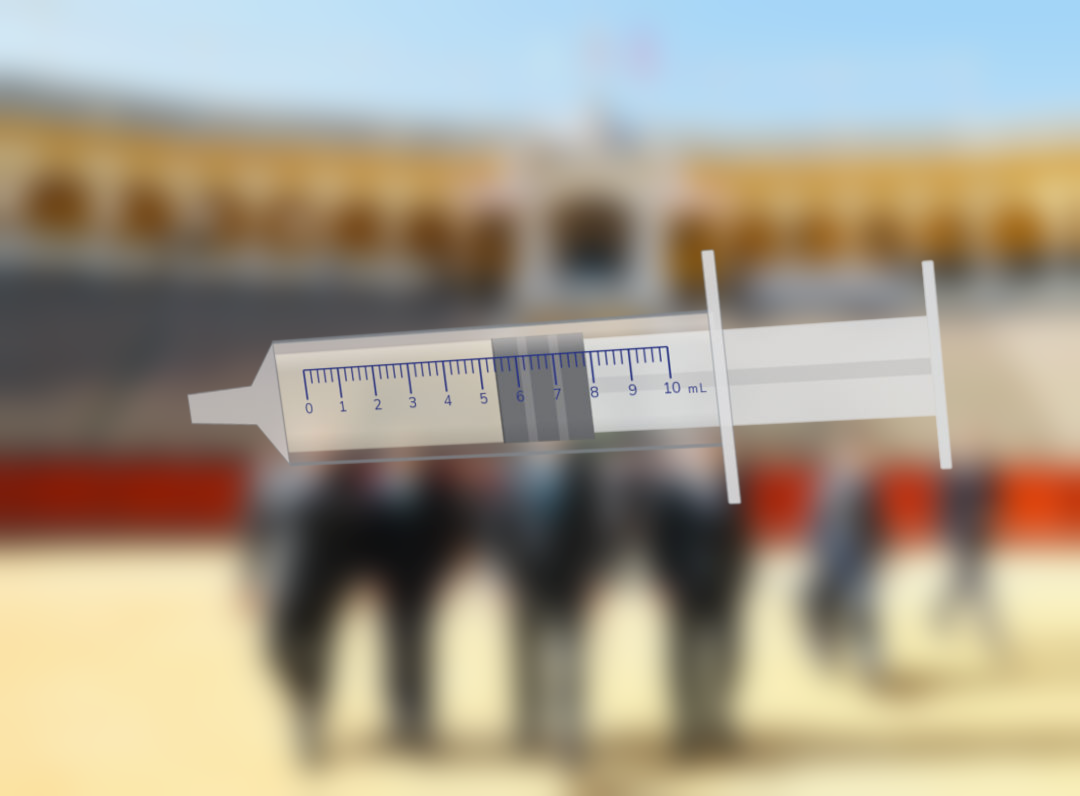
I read 5.4mL
